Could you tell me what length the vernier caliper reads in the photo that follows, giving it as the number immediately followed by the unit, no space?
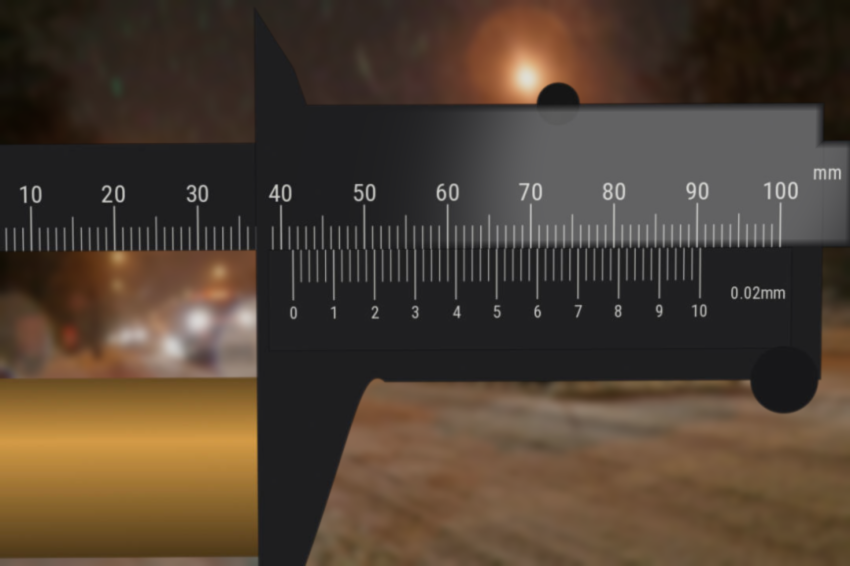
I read 41.4mm
